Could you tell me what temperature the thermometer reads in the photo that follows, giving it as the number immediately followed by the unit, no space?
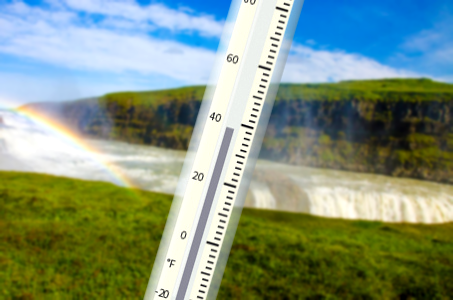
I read 38°F
